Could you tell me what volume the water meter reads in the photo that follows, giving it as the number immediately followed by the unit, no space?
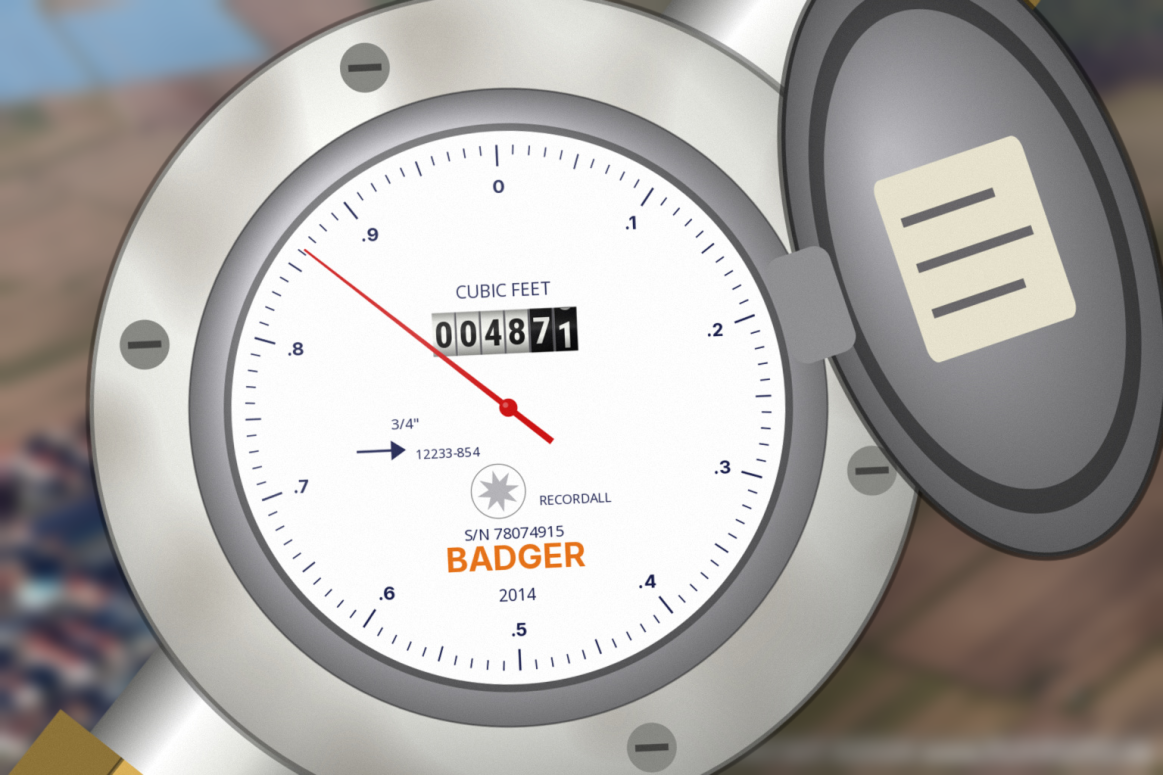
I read 4870.86ft³
